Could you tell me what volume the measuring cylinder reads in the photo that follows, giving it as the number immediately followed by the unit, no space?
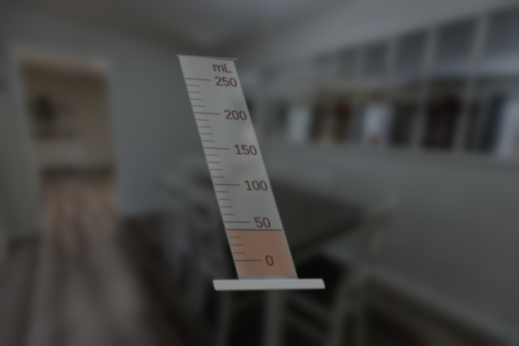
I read 40mL
